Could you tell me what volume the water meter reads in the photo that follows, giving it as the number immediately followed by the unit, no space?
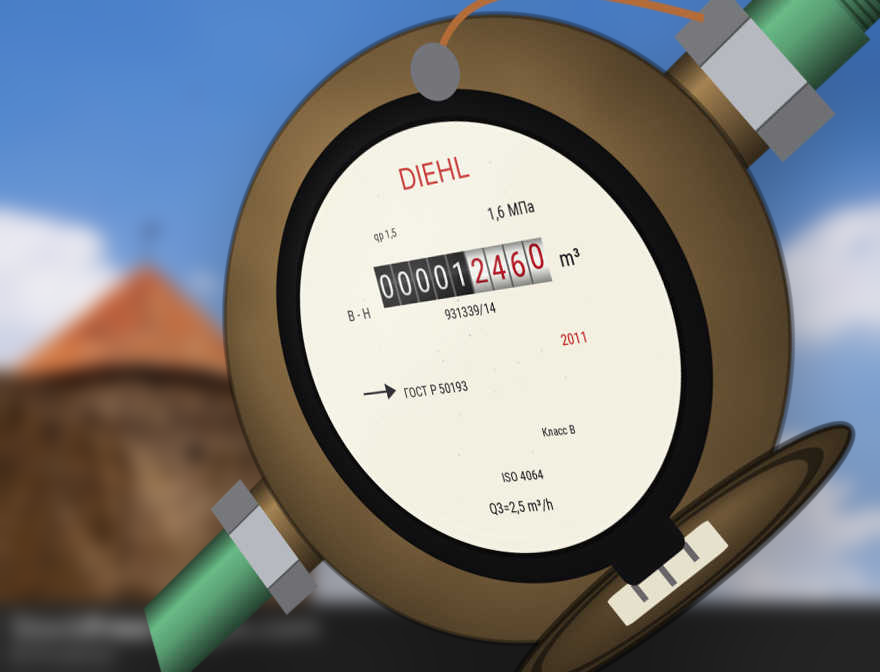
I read 1.2460m³
